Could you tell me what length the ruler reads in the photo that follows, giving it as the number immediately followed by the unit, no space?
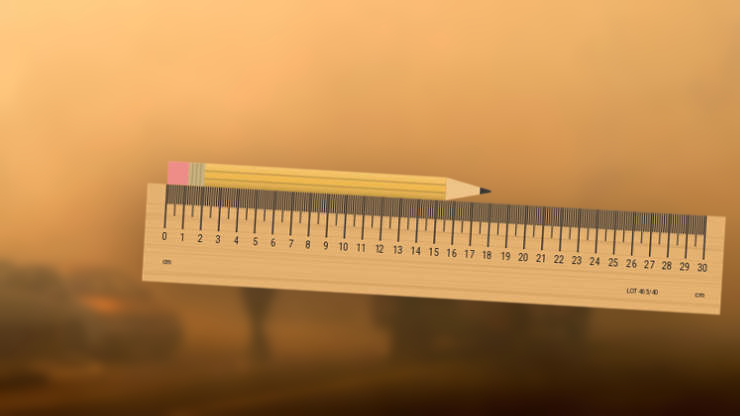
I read 18cm
